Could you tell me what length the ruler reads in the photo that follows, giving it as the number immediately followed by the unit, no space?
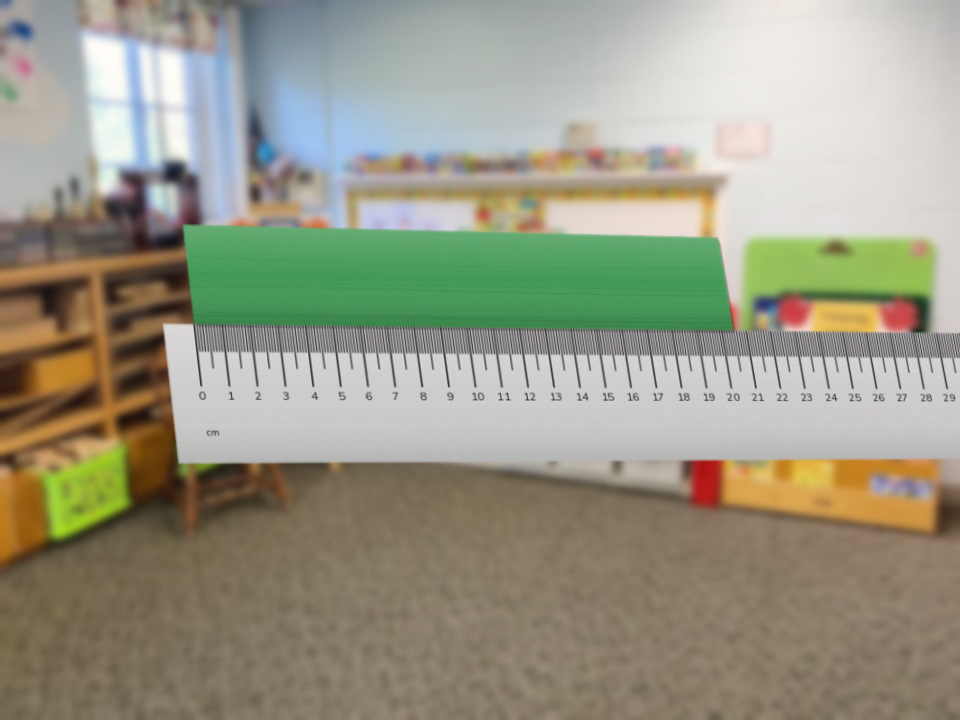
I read 20.5cm
